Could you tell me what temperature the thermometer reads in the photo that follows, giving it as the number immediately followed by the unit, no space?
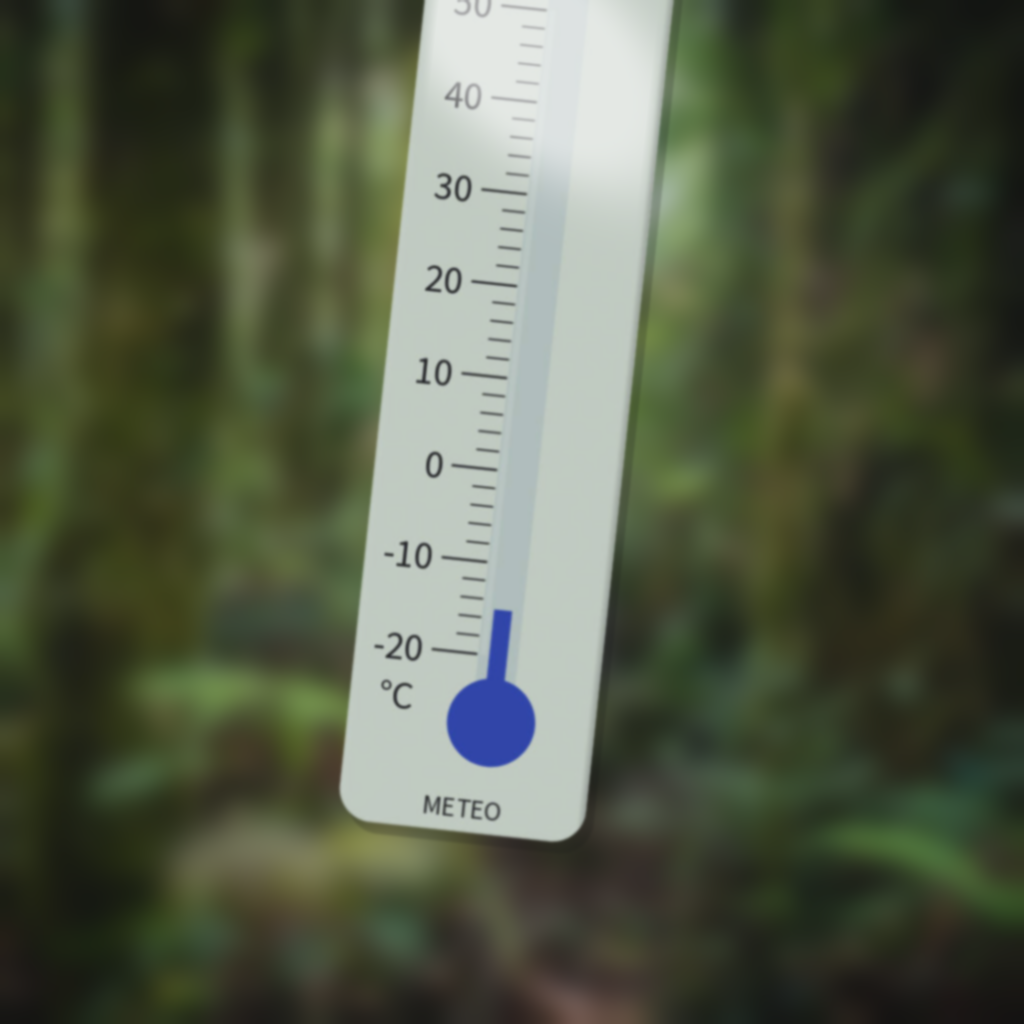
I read -15°C
